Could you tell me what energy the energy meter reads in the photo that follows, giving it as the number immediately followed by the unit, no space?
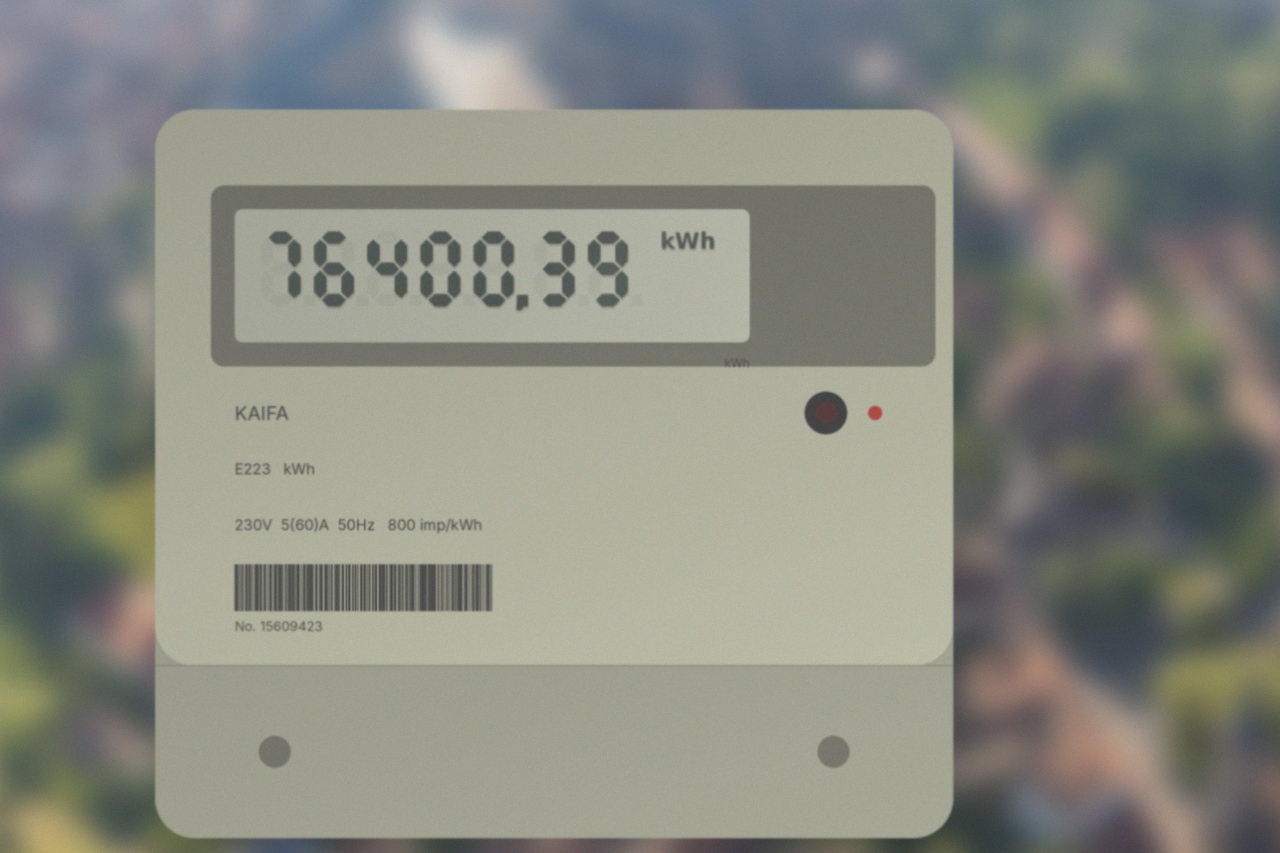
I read 76400.39kWh
